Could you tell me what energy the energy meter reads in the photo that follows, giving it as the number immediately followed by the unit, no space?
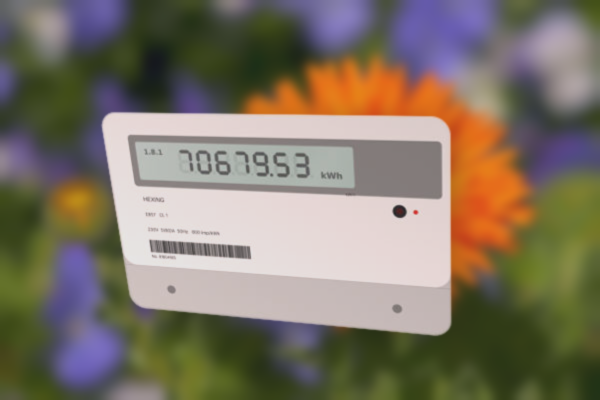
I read 70679.53kWh
